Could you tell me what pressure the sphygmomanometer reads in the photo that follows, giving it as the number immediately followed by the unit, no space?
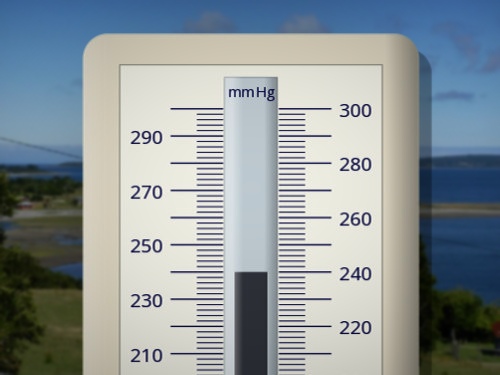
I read 240mmHg
